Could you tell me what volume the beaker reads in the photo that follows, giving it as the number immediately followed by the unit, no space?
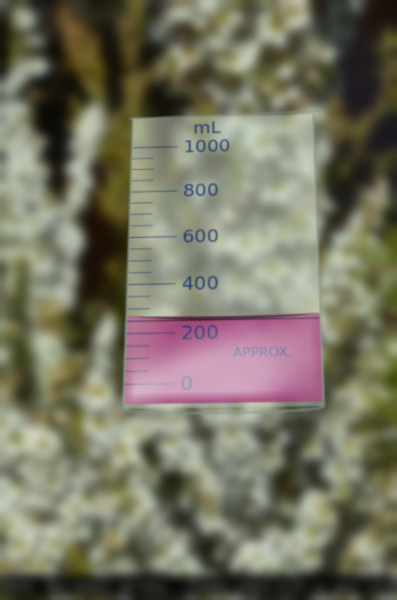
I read 250mL
